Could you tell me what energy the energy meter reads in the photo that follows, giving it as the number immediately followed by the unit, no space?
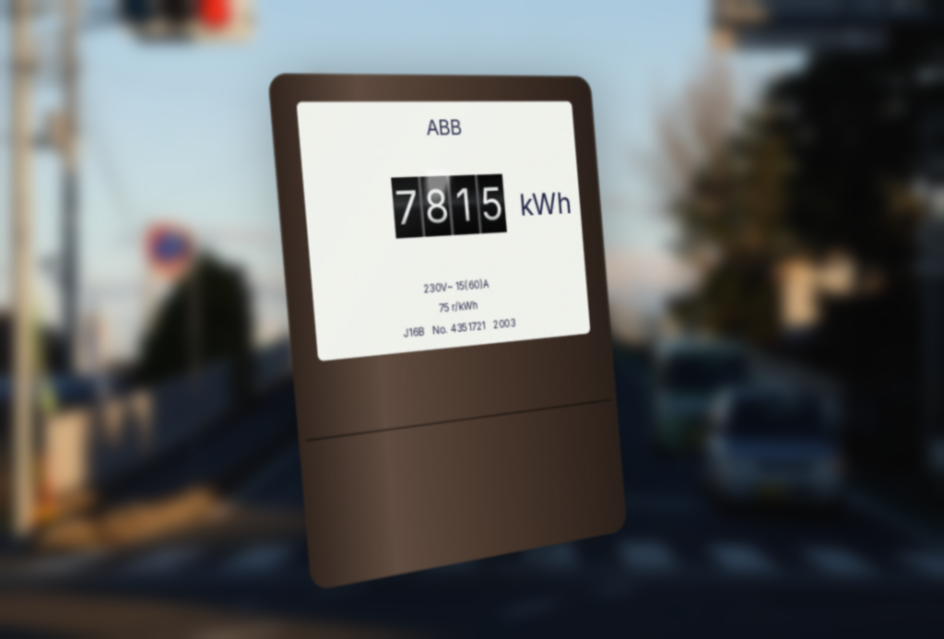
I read 7815kWh
